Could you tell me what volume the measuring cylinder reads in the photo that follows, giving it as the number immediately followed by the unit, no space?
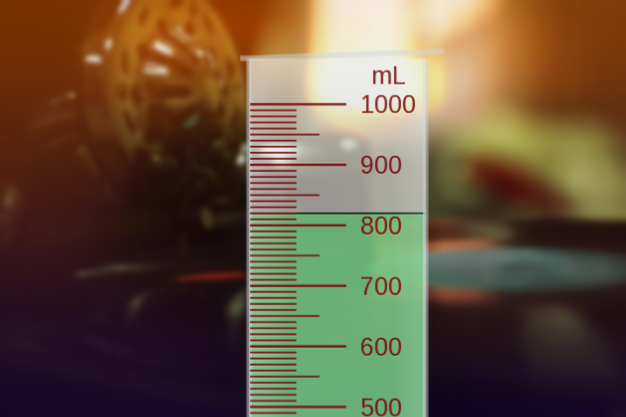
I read 820mL
